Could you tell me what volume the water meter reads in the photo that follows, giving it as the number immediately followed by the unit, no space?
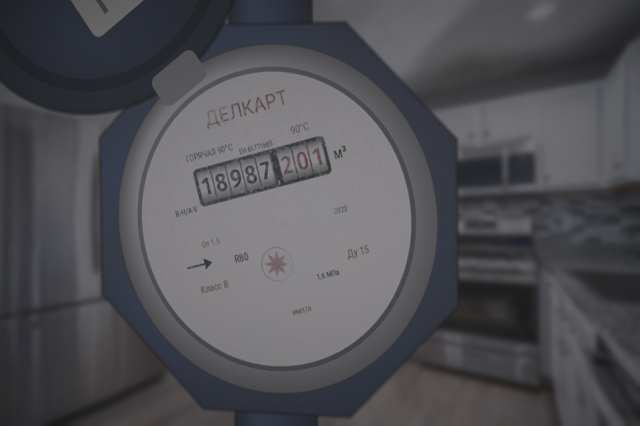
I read 18987.201m³
